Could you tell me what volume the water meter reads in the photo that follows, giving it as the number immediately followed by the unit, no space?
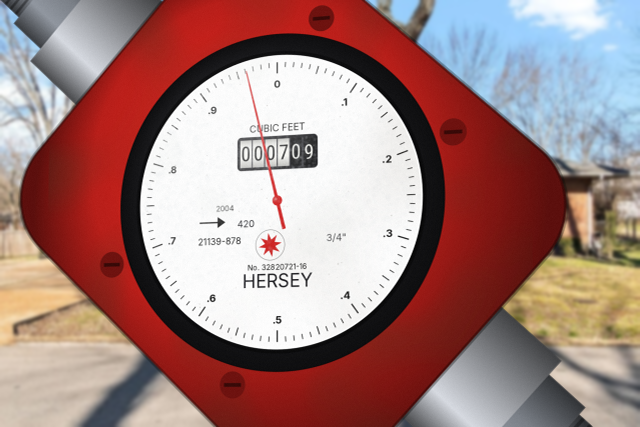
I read 708.96ft³
